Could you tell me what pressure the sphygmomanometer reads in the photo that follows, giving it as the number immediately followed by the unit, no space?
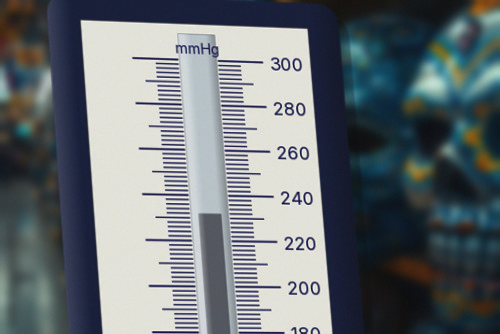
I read 232mmHg
